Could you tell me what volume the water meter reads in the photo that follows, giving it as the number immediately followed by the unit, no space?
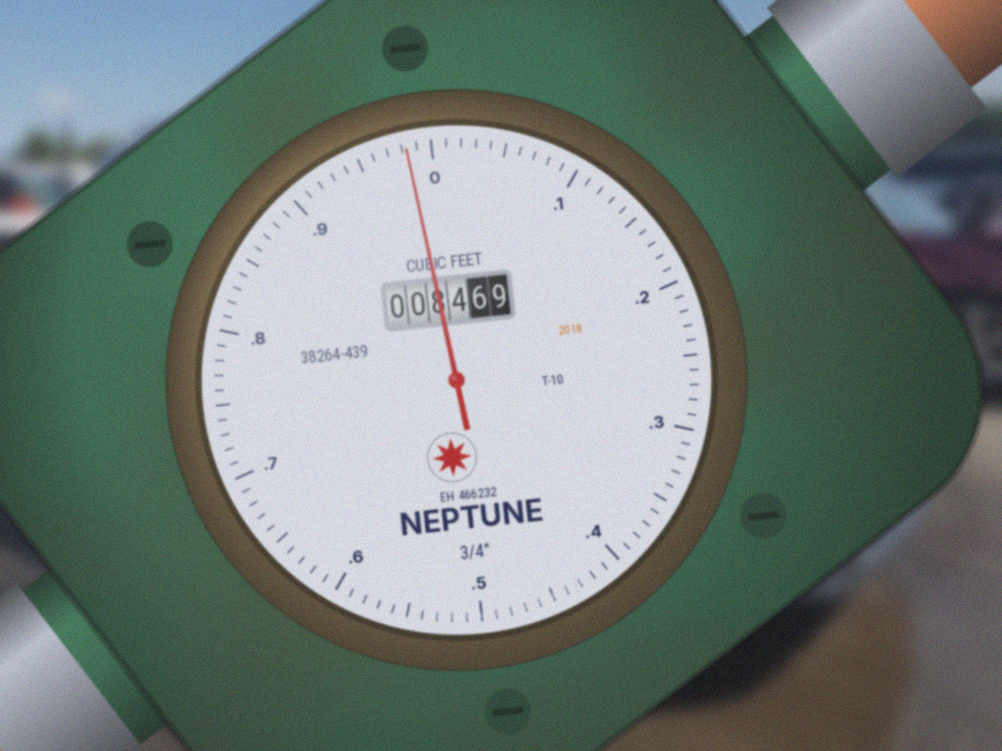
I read 8468.98ft³
